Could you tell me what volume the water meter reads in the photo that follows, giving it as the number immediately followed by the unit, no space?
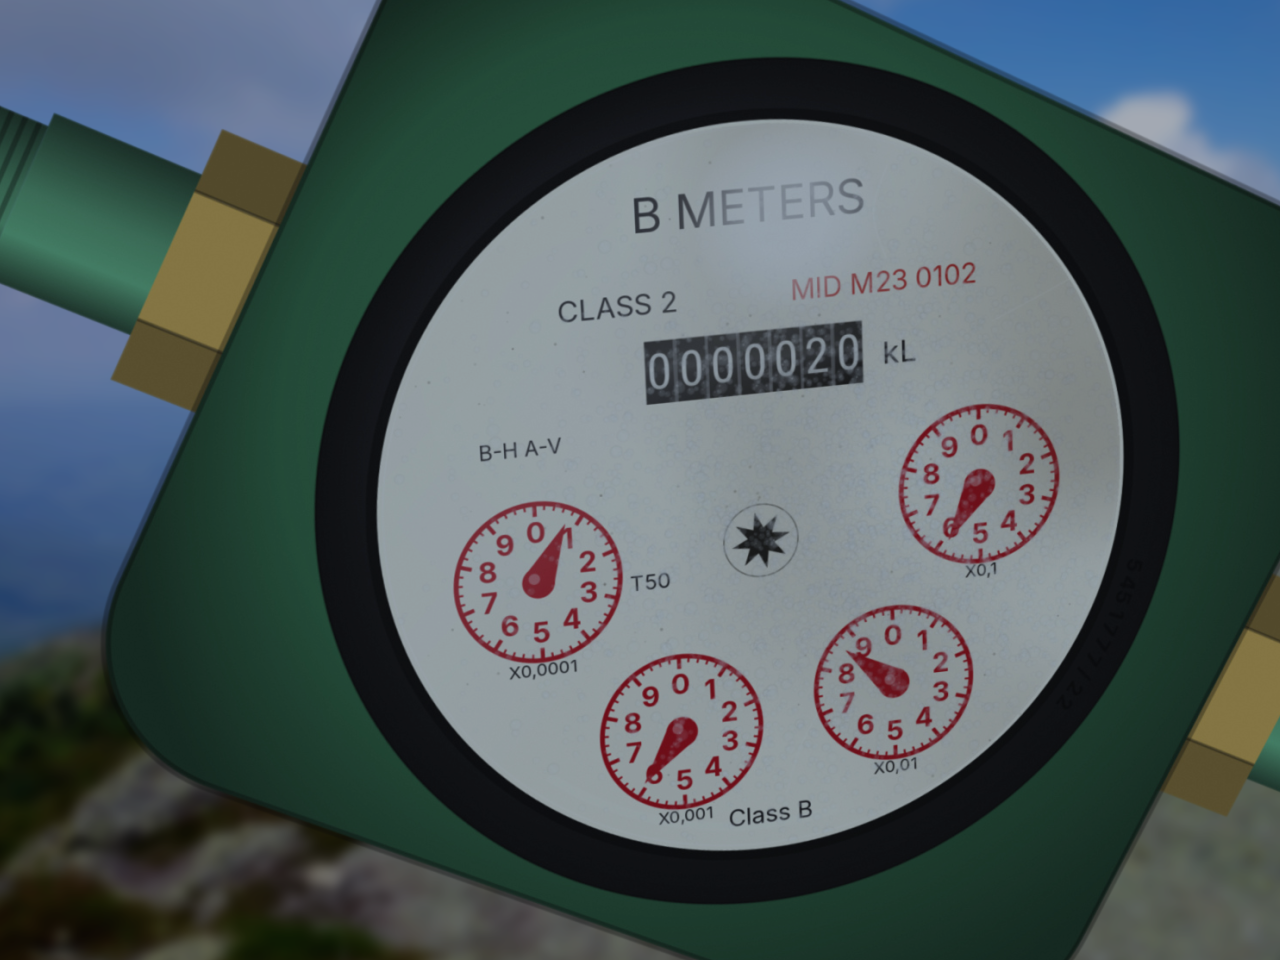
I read 20.5860kL
